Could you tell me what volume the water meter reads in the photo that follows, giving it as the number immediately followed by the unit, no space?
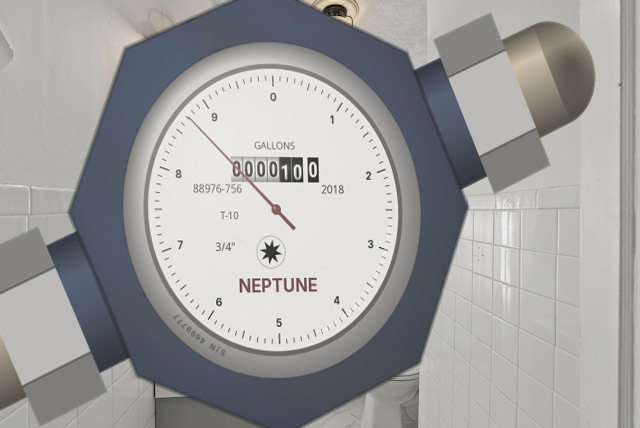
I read 98.7gal
